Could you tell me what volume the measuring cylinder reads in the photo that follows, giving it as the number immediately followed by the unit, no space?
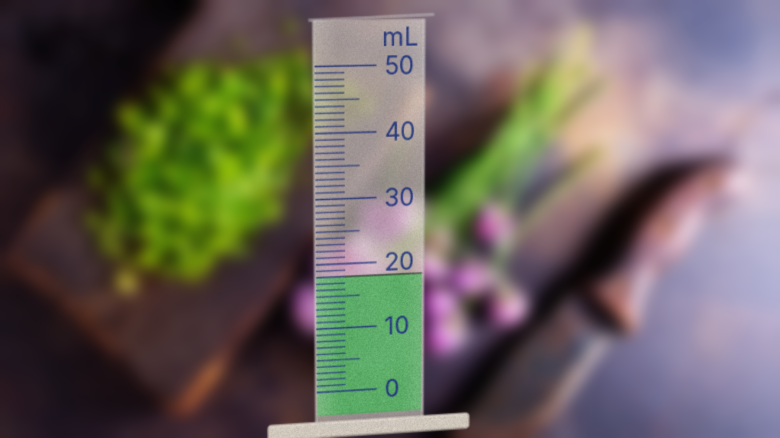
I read 18mL
